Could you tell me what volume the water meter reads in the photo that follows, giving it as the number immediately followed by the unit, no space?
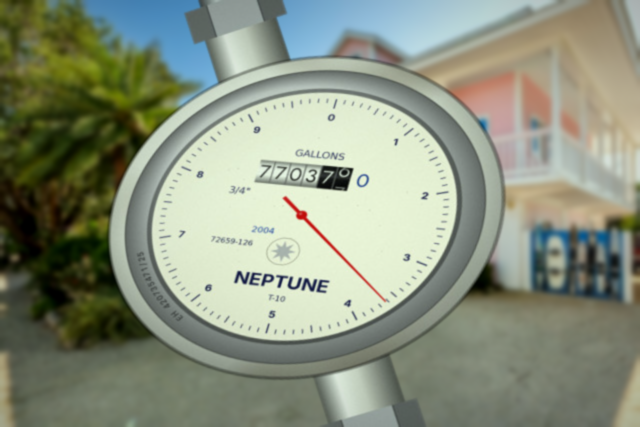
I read 7703763.6gal
